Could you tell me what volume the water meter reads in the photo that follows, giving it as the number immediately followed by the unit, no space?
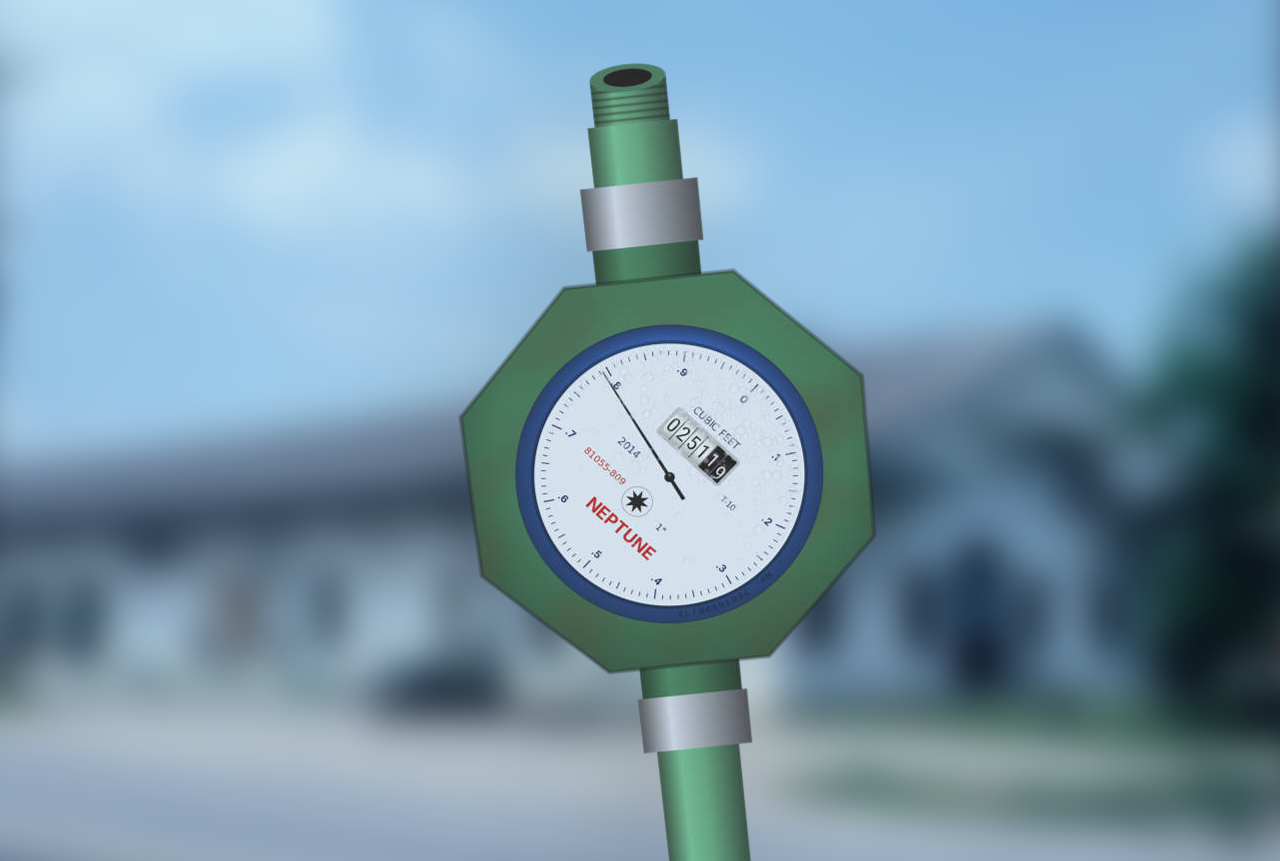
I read 25118.79ft³
